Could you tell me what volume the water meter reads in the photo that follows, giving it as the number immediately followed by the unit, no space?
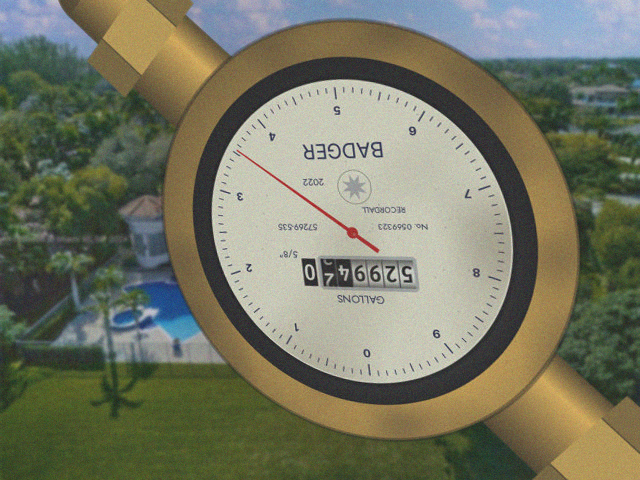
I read 5299423.5gal
